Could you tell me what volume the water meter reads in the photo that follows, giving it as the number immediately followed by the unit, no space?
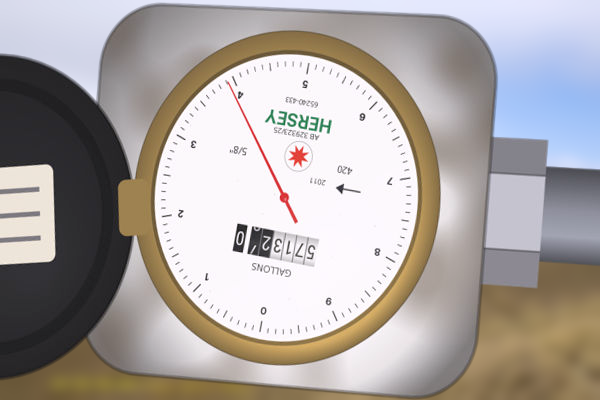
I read 5713273.9gal
